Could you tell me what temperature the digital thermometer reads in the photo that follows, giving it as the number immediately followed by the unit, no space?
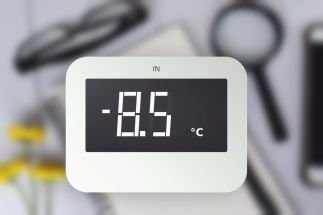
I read -8.5°C
